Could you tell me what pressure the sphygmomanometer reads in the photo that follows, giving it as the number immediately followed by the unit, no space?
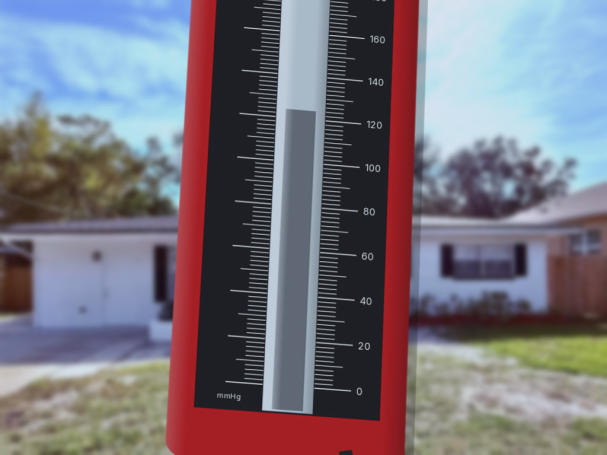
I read 124mmHg
